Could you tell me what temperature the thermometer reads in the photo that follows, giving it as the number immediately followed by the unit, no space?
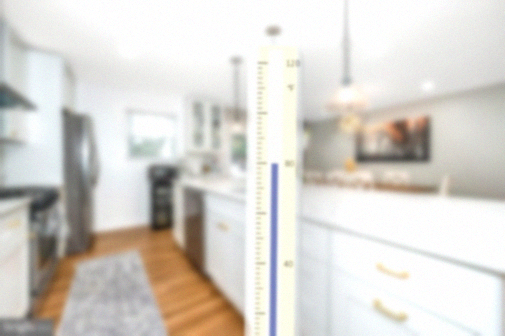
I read 80°F
